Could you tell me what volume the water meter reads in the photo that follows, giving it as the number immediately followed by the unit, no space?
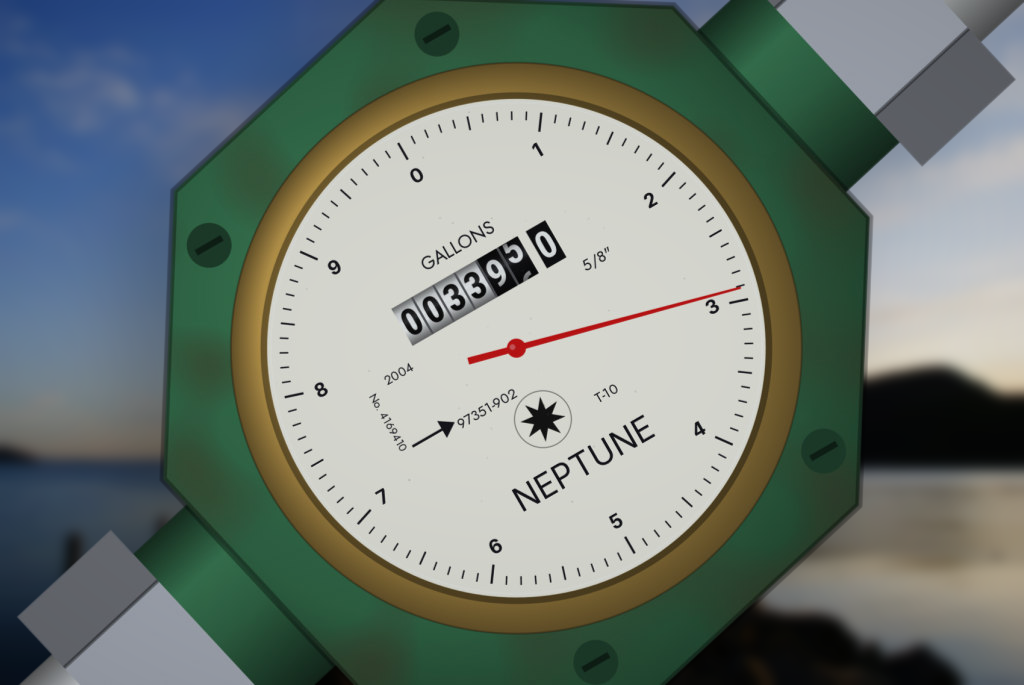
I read 33952.9gal
